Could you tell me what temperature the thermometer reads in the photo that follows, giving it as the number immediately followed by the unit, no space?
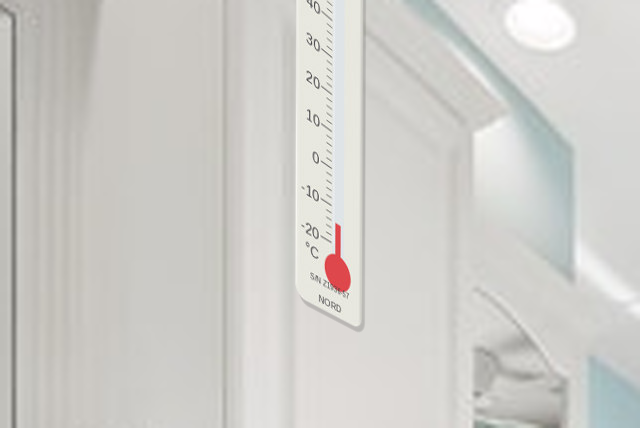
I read -14°C
